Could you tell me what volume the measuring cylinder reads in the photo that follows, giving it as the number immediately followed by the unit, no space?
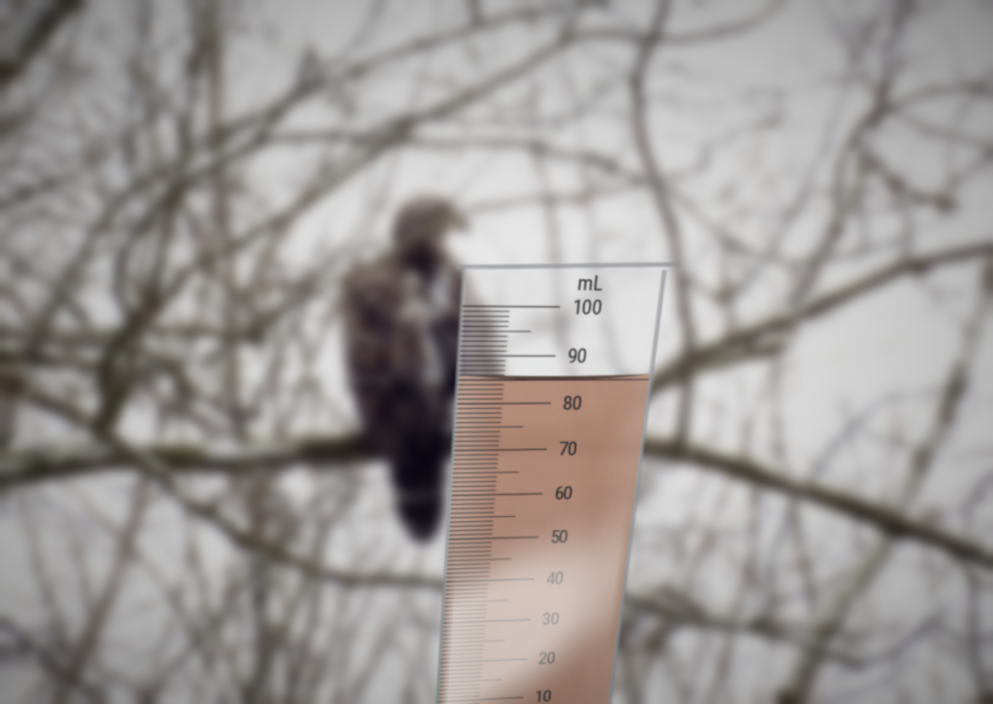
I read 85mL
